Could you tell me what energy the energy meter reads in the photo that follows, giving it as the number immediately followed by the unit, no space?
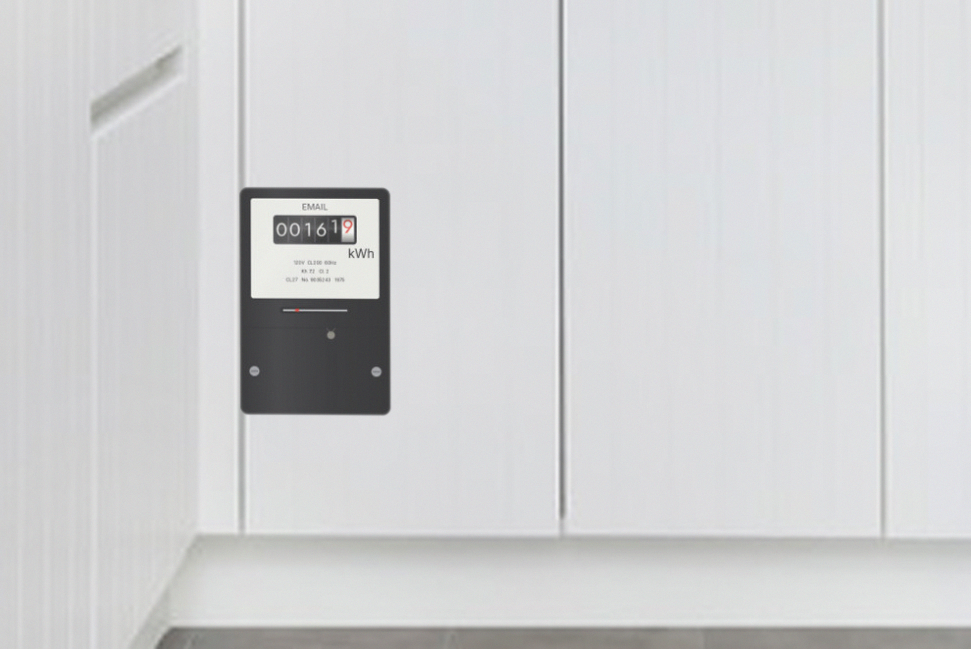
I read 161.9kWh
